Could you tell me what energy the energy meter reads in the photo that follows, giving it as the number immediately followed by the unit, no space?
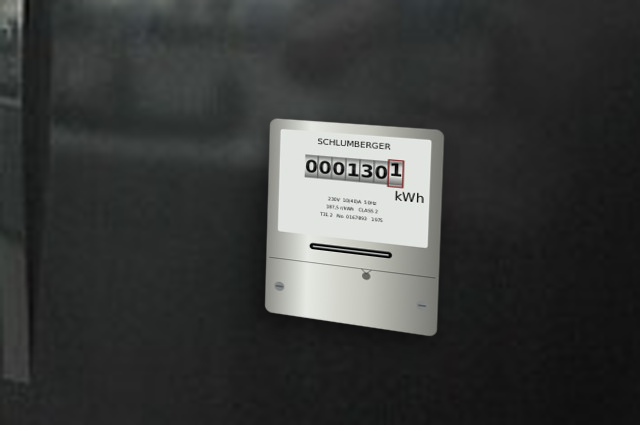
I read 130.1kWh
